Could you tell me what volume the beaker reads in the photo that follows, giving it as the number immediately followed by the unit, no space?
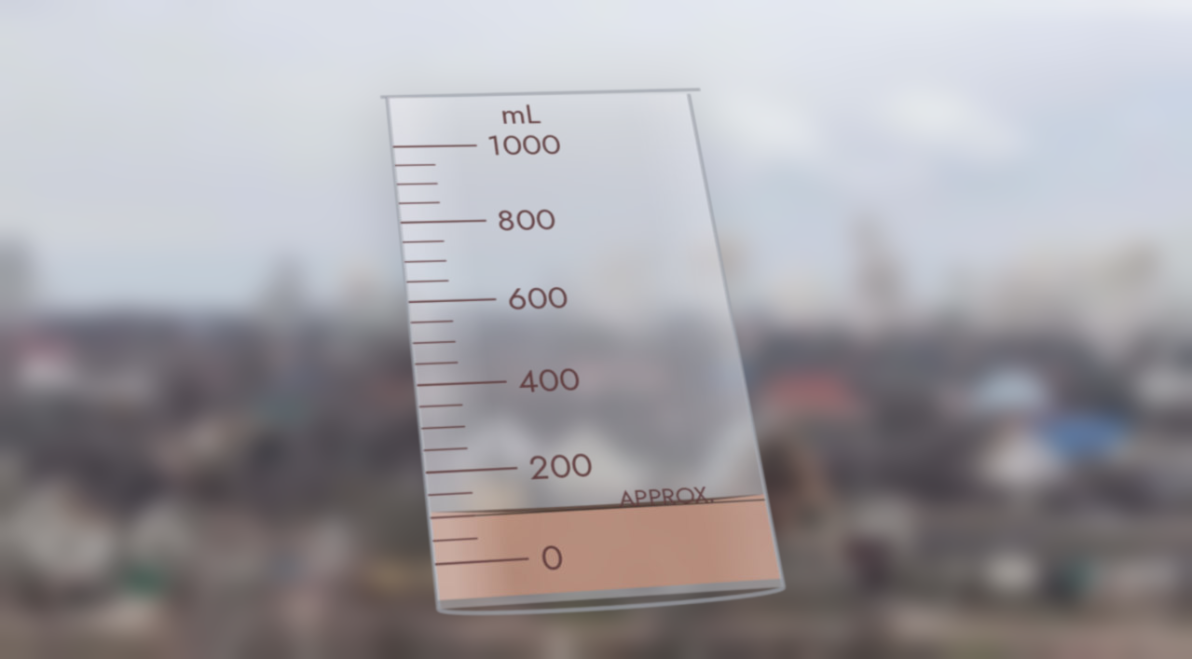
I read 100mL
